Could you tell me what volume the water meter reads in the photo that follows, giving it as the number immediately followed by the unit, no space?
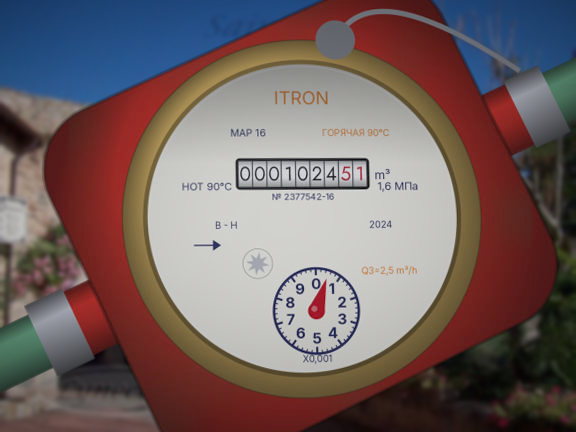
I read 1024.510m³
